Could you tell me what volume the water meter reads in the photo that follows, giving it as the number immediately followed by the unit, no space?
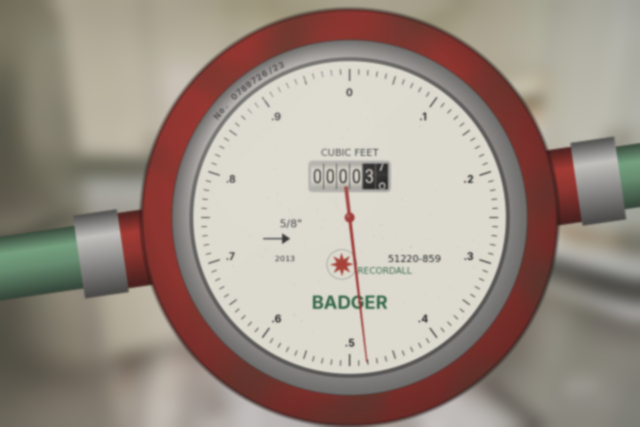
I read 37.48ft³
